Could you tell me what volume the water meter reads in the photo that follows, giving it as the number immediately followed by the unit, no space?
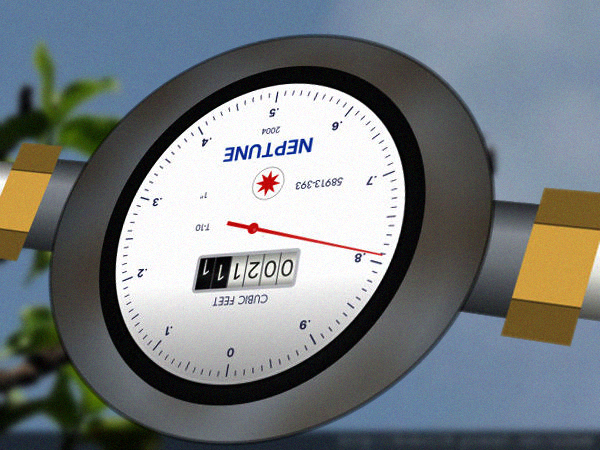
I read 2110.79ft³
